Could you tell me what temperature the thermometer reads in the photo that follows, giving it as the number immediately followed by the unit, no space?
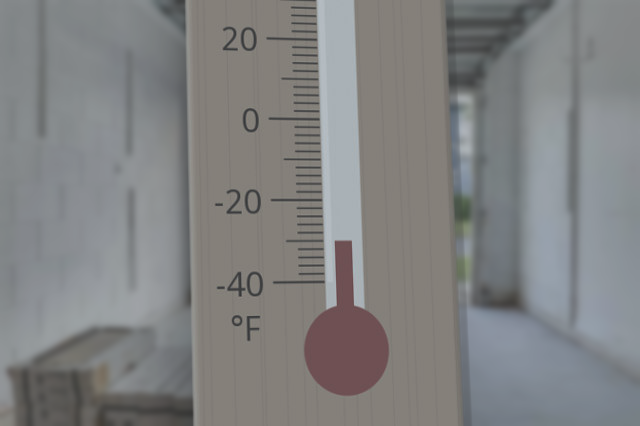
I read -30°F
